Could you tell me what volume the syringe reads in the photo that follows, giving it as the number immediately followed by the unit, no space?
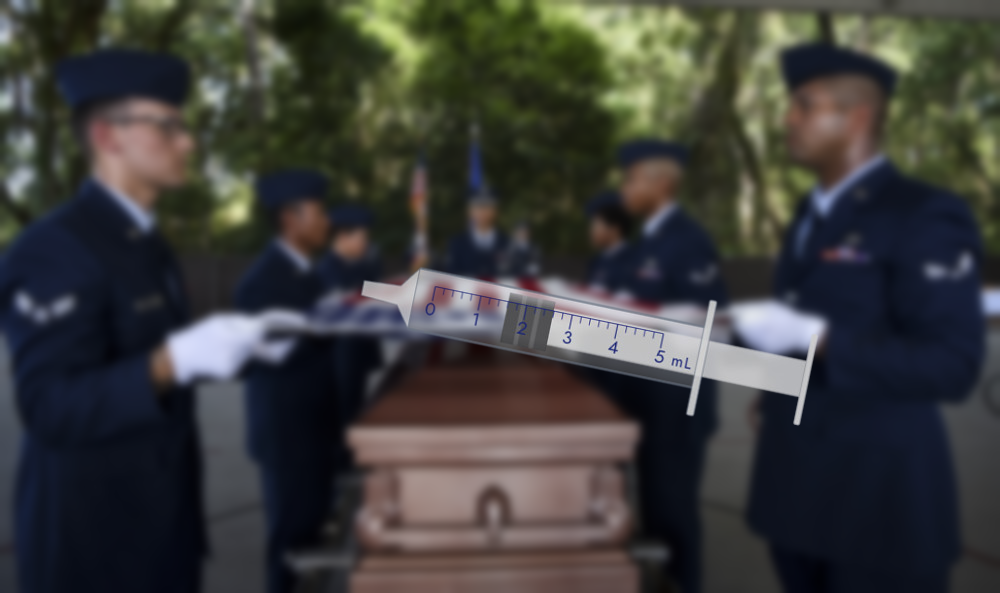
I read 1.6mL
